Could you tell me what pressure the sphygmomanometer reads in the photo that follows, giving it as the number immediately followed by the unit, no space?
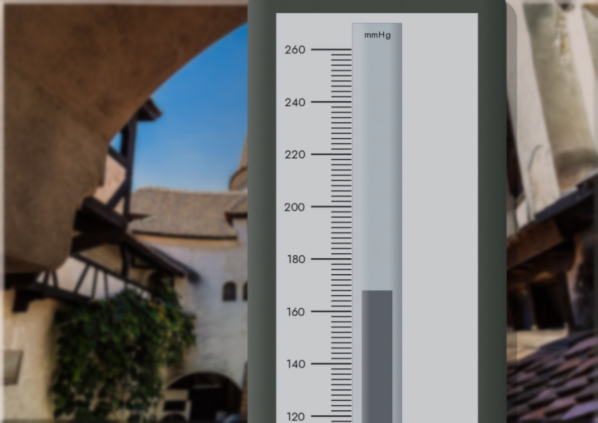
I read 168mmHg
